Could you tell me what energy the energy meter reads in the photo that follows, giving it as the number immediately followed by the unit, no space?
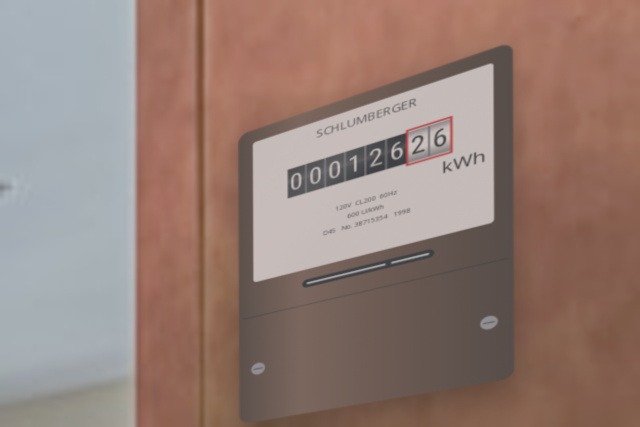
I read 126.26kWh
